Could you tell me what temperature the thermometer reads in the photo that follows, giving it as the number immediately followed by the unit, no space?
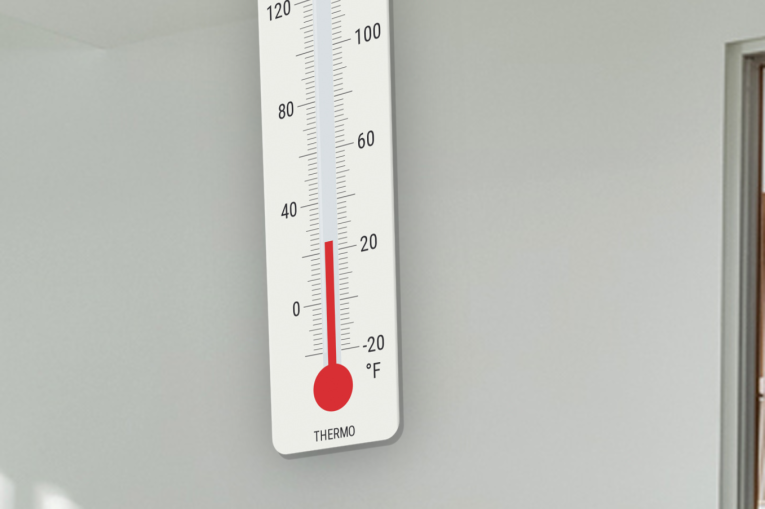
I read 24°F
